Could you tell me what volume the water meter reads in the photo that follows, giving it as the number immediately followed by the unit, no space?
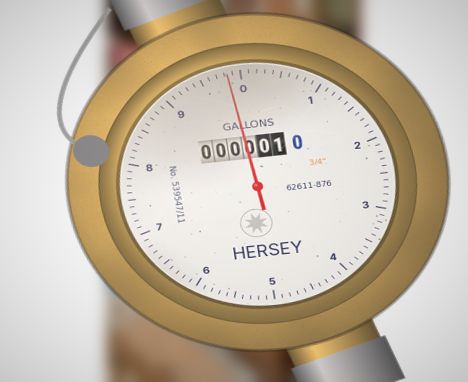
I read 9.8gal
